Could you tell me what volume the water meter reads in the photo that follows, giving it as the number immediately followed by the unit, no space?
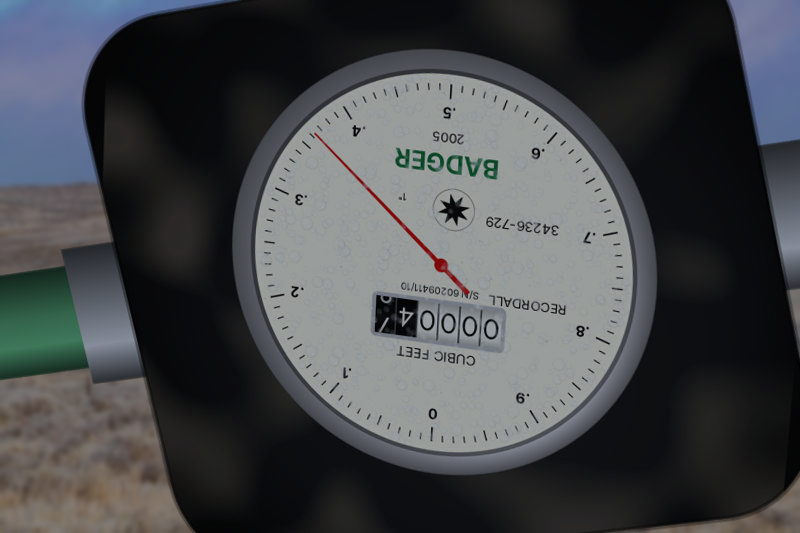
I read 47.36ft³
